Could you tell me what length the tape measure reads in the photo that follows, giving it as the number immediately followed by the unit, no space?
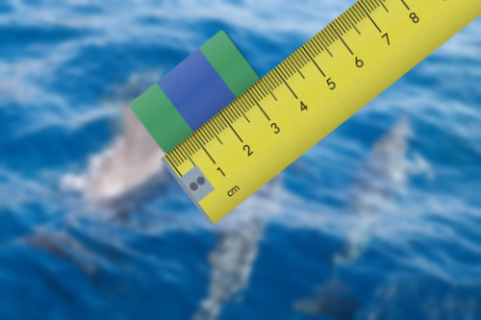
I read 3.5cm
